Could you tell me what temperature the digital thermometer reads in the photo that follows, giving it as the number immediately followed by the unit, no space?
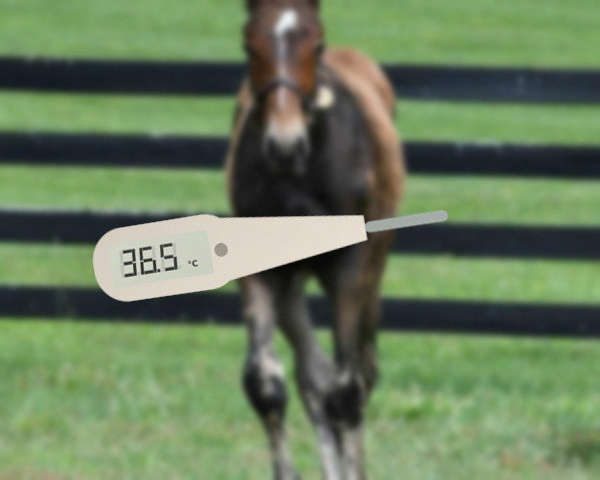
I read 36.5°C
